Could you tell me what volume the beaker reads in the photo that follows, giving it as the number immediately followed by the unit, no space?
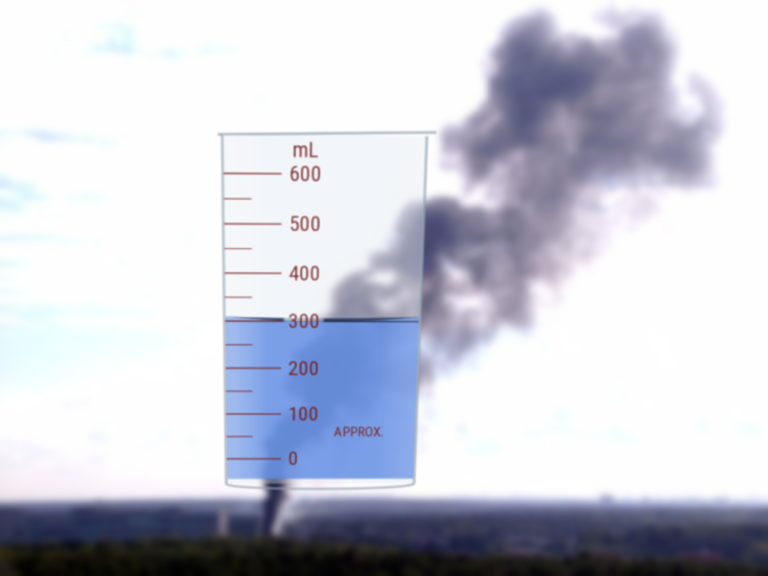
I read 300mL
